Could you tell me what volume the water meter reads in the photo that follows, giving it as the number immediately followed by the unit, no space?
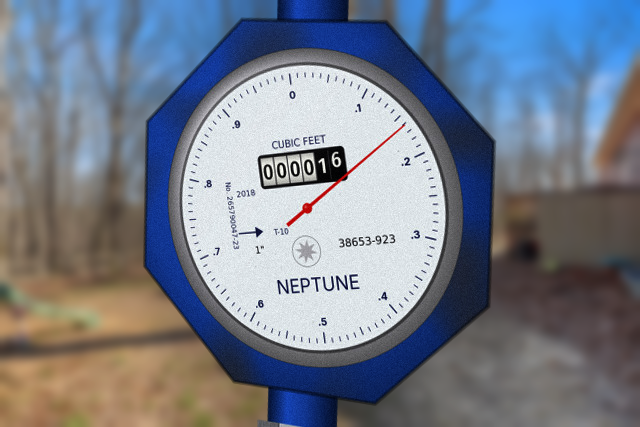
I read 16.16ft³
